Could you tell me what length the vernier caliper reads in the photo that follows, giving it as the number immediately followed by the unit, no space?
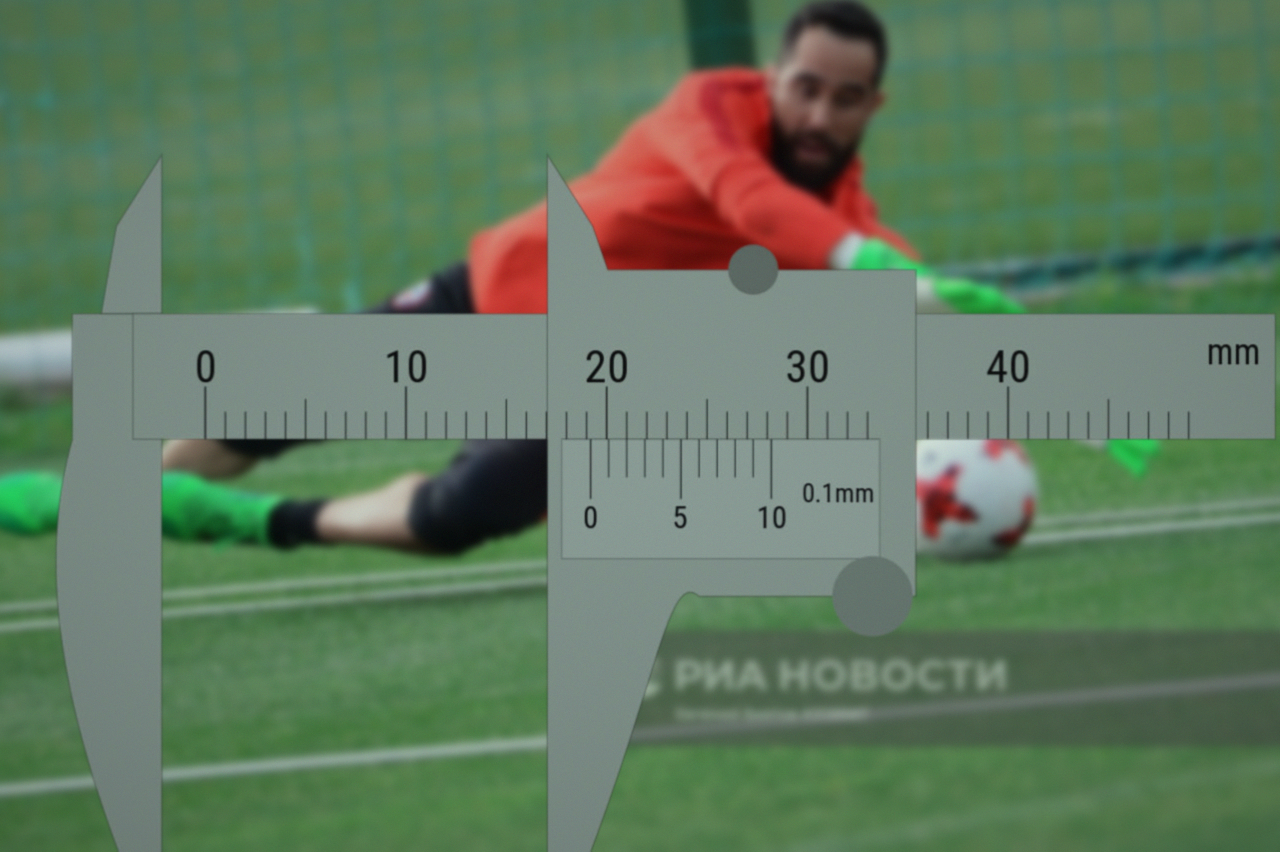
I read 19.2mm
